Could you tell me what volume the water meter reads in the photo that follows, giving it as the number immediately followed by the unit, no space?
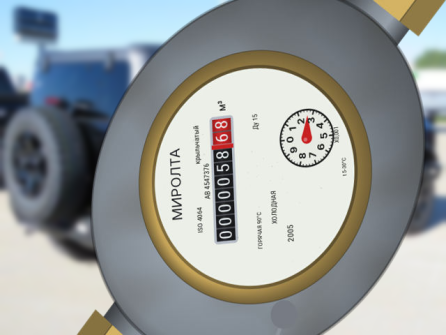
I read 58.682m³
